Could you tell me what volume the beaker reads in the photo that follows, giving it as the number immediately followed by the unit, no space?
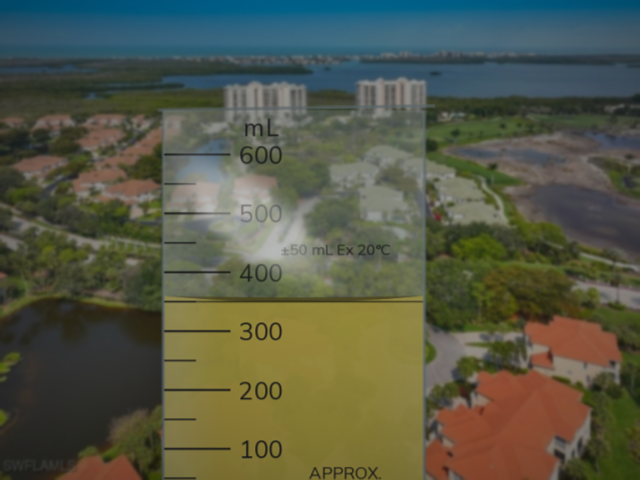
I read 350mL
